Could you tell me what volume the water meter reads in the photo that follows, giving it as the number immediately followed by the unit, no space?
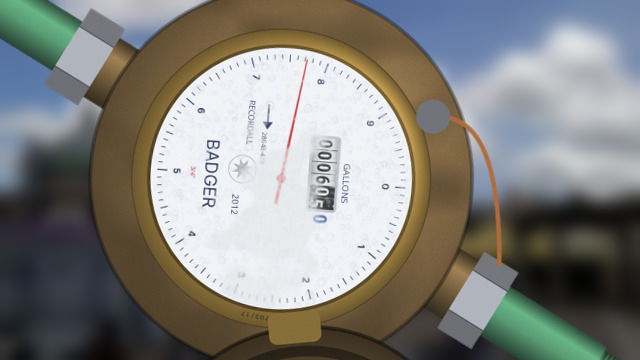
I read 6047.7gal
